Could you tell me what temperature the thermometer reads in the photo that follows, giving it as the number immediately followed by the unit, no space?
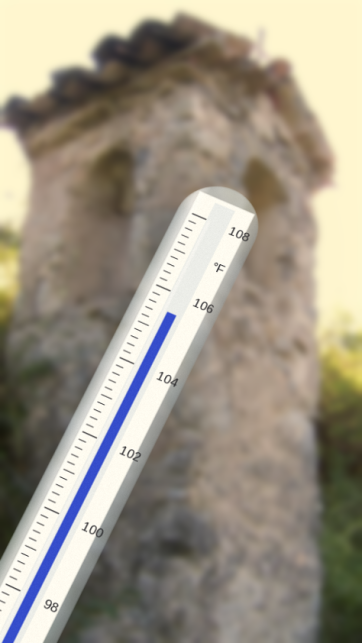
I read 105.5°F
